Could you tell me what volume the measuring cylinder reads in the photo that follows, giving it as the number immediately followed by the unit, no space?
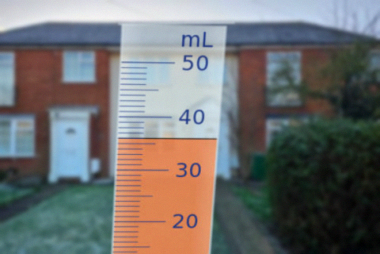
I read 36mL
